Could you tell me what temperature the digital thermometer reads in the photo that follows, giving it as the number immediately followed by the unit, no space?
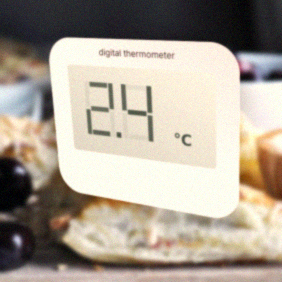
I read 2.4°C
